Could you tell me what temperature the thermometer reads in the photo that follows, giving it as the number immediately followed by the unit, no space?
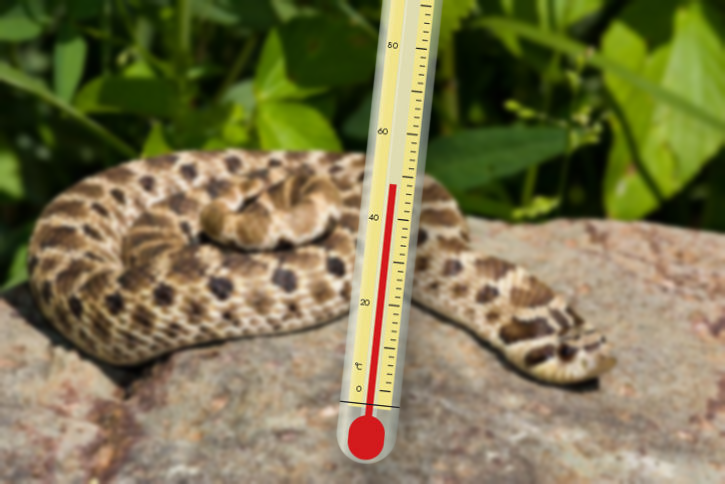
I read 48°C
